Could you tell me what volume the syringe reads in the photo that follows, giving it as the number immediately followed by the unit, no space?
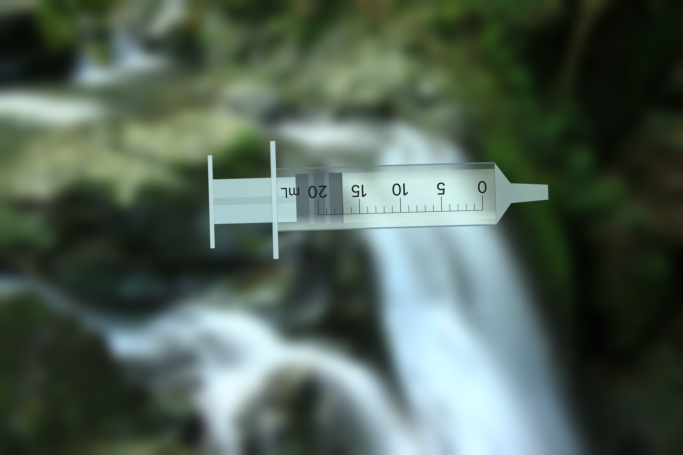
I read 17mL
